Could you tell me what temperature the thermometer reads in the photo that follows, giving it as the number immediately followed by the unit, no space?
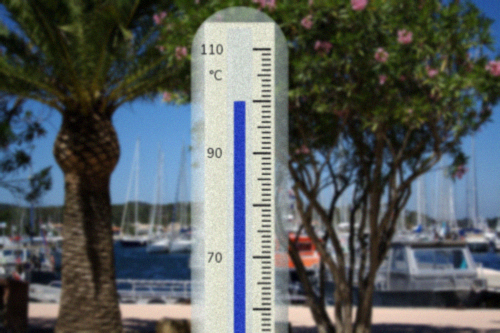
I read 100°C
